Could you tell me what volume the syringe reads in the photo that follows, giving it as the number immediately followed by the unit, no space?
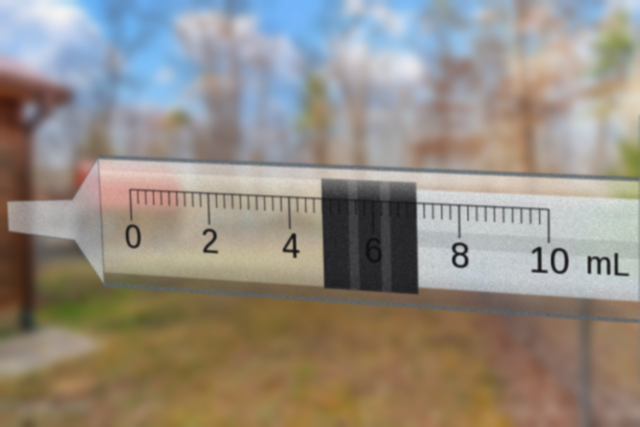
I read 4.8mL
